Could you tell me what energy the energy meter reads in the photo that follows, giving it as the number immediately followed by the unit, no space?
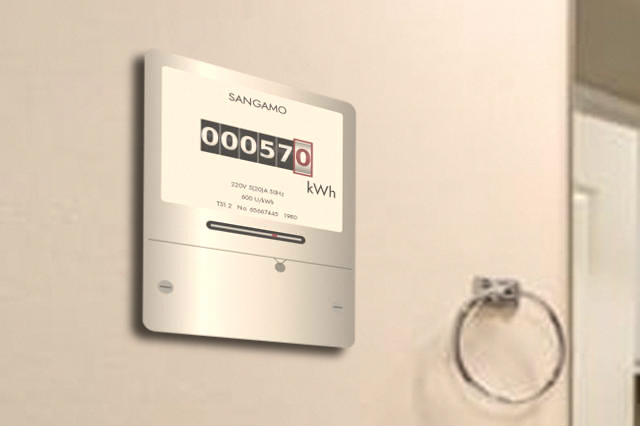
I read 57.0kWh
